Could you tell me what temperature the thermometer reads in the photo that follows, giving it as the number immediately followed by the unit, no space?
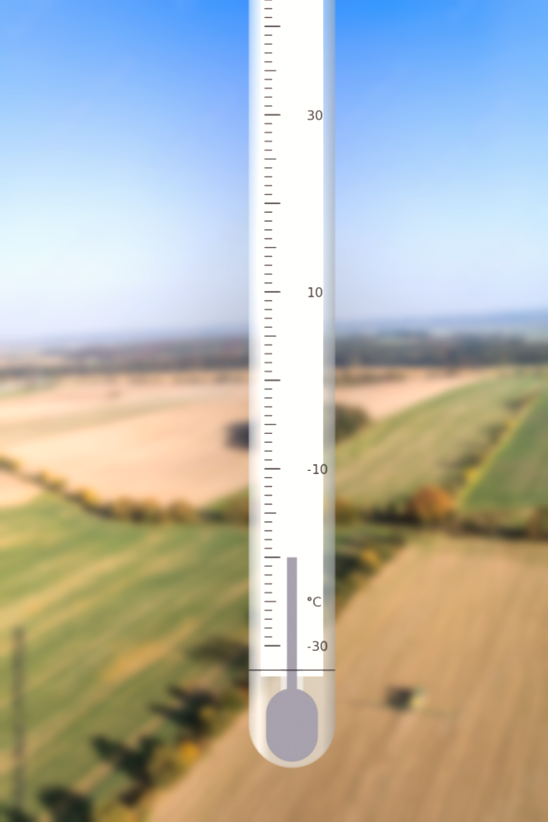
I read -20°C
